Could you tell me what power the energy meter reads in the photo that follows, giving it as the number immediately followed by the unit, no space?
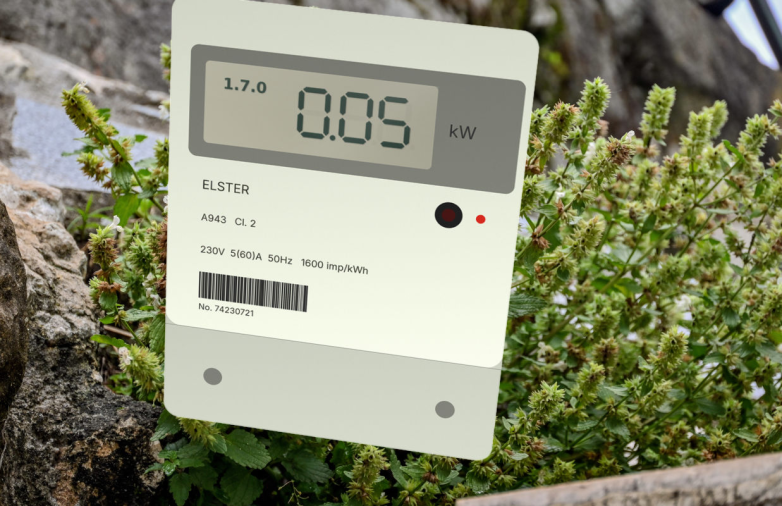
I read 0.05kW
